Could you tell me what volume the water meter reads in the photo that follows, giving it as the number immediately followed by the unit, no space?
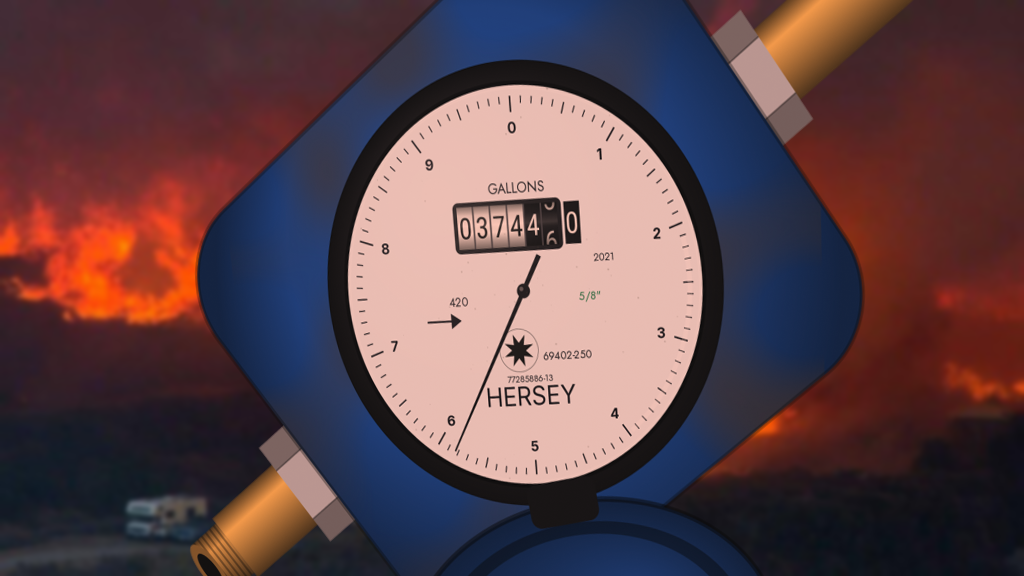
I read 374455.8gal
